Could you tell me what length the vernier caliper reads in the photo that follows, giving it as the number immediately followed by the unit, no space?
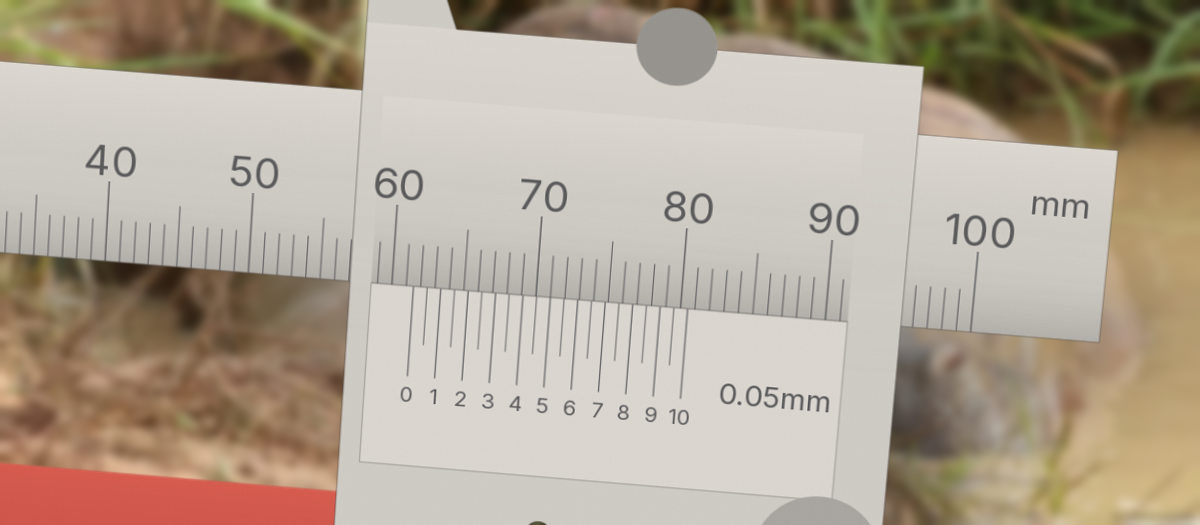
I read 61.5mm
